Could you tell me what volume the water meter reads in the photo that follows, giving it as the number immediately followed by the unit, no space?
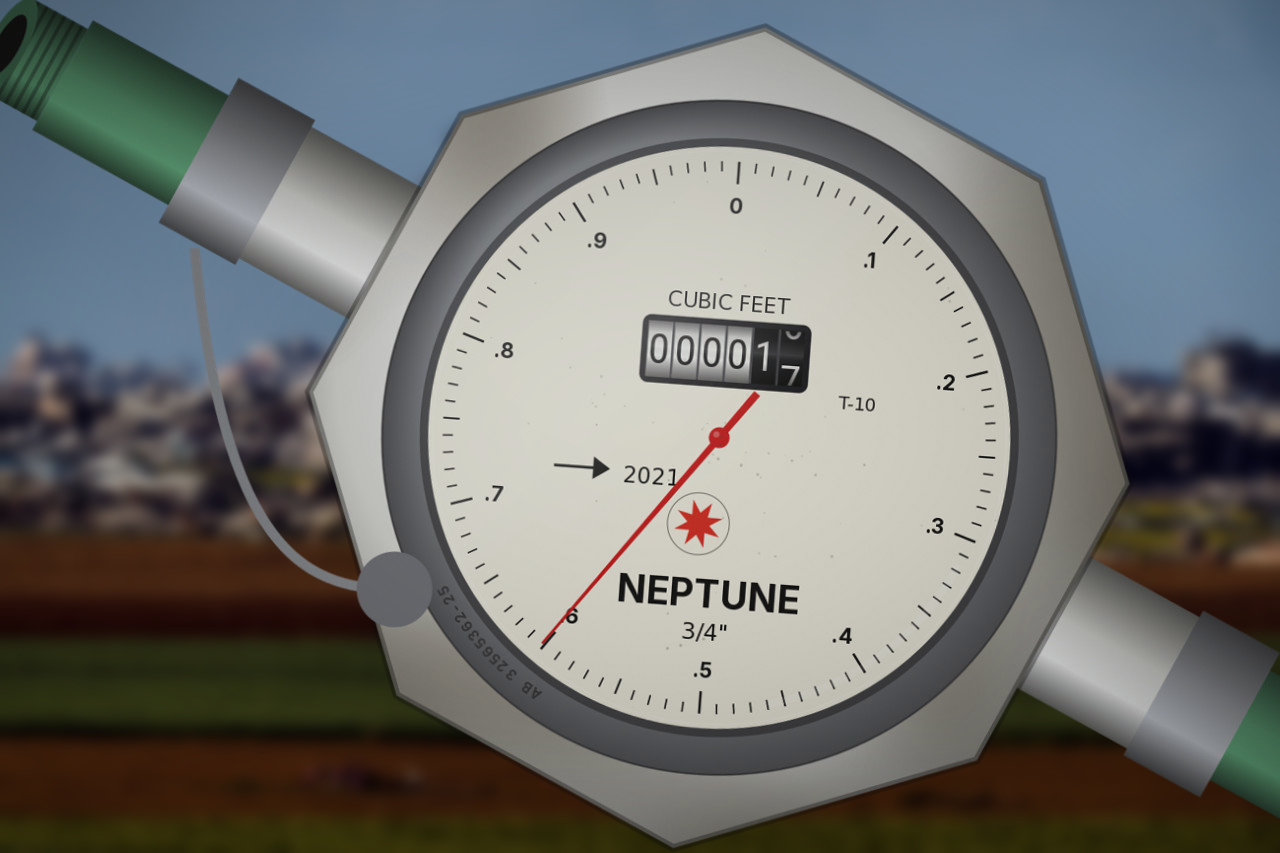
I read 16.60ft³
